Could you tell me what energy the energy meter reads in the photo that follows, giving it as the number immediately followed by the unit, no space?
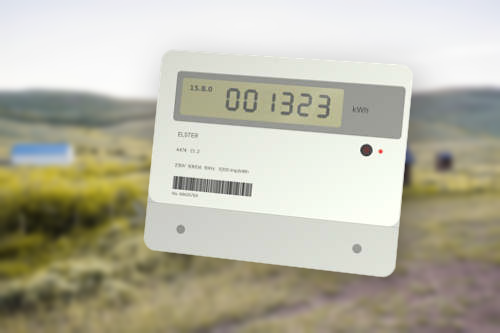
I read 1323kWh
